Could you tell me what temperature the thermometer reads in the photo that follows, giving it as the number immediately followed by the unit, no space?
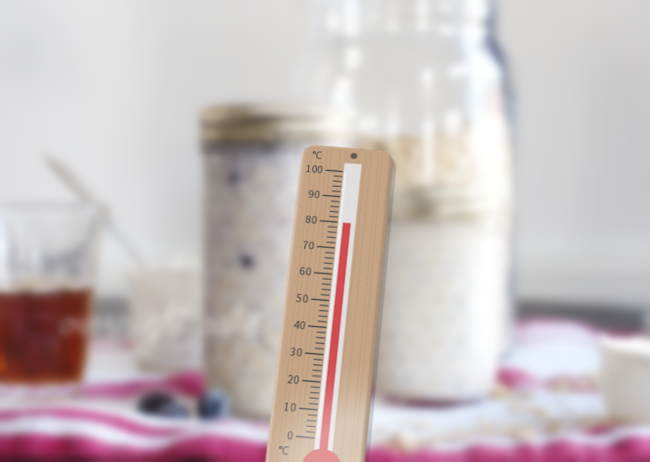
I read 80°C
